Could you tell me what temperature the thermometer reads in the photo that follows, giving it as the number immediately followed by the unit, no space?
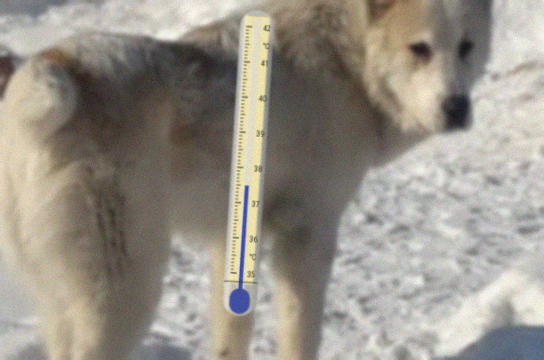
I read 37.5°C
